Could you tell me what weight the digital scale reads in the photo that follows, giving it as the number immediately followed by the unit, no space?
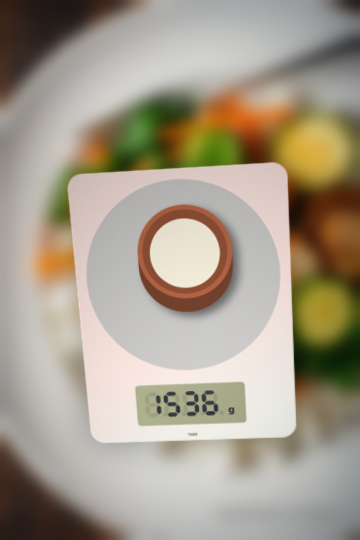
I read 1536g
